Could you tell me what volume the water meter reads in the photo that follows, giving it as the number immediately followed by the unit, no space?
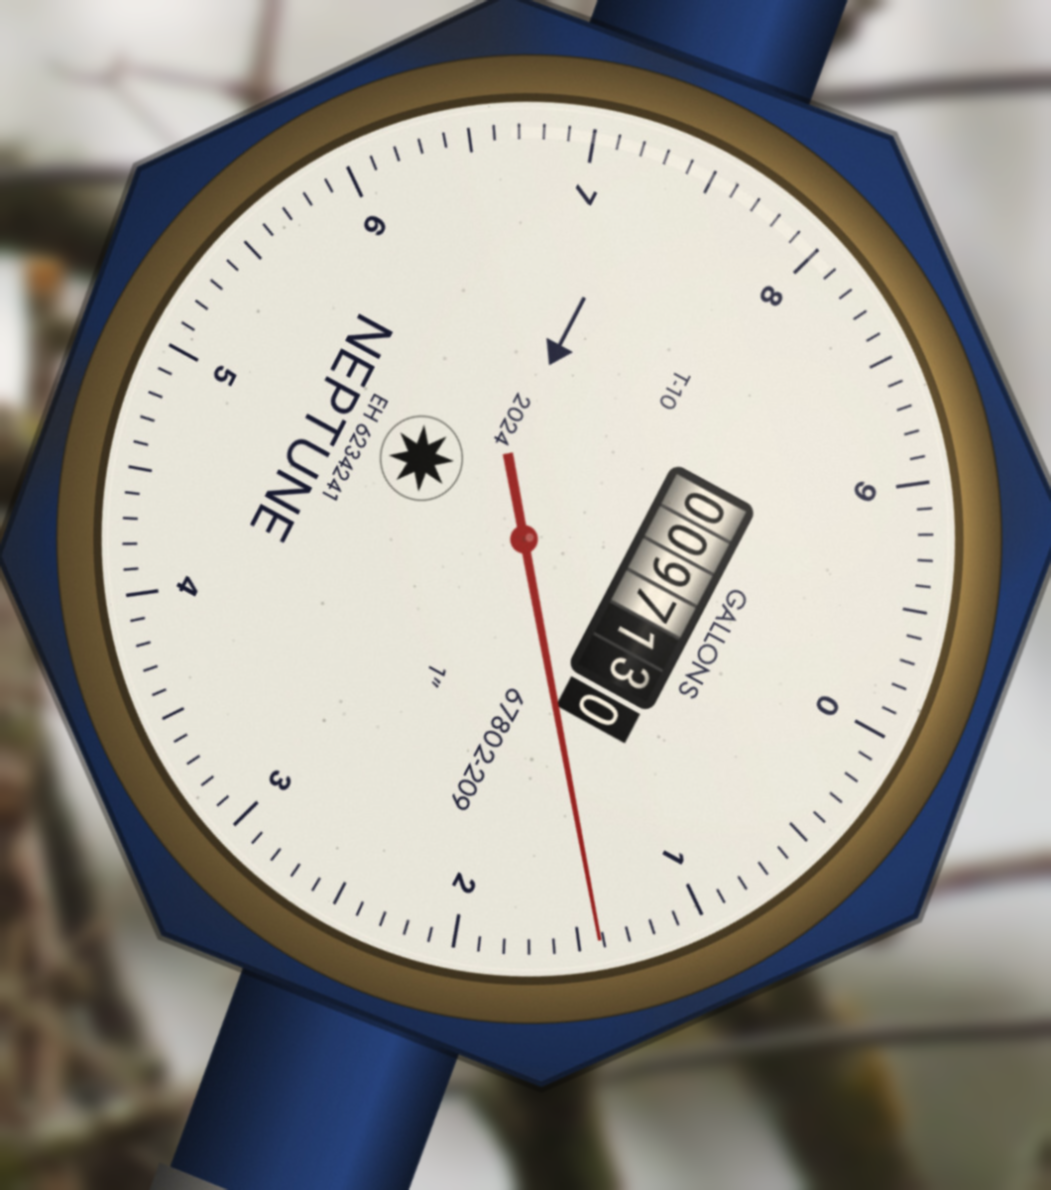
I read 97131.4gal
